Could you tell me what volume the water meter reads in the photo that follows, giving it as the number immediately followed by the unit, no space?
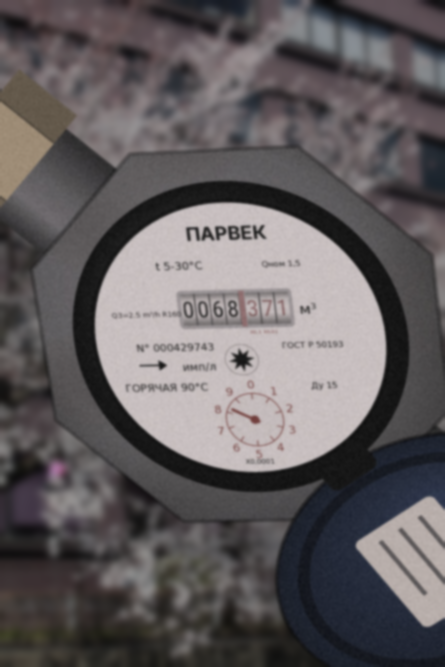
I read 68.3718m³
